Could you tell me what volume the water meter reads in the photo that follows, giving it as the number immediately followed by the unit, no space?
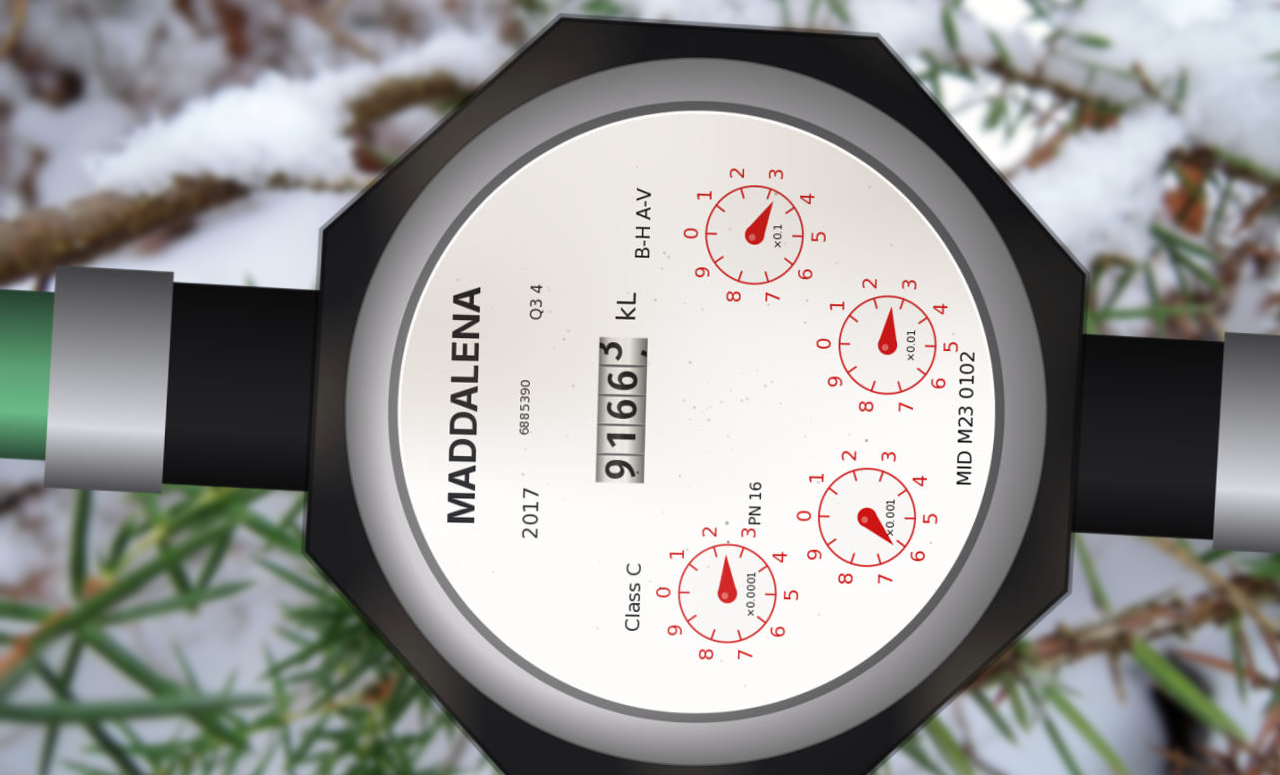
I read 91663.3262kL
